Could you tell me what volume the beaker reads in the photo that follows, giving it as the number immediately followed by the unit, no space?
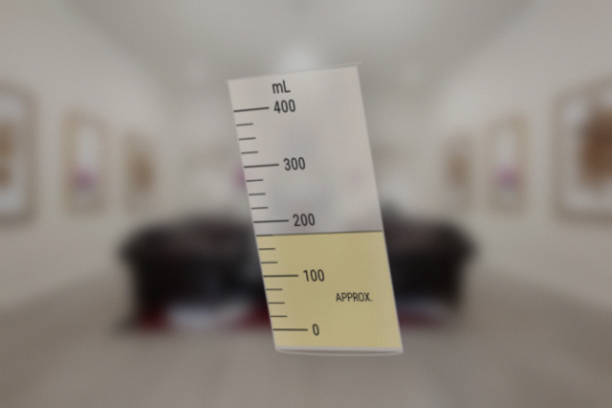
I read 175mL
